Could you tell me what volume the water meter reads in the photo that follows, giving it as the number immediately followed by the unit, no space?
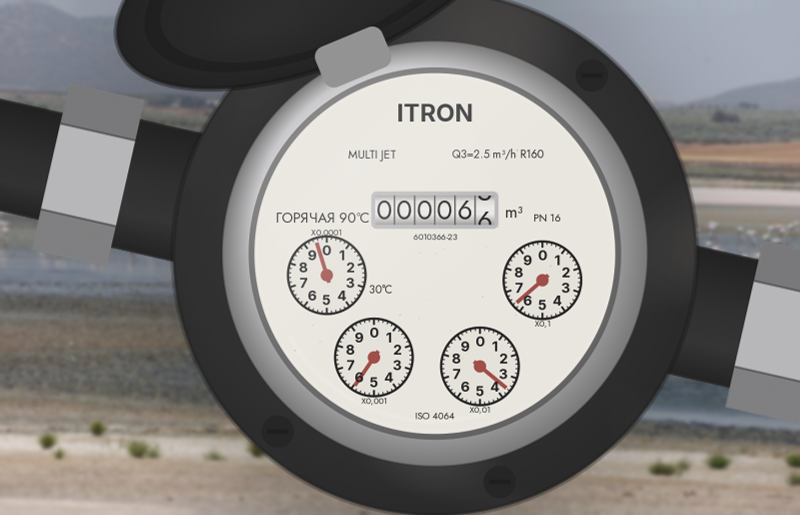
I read 65.6359m³
